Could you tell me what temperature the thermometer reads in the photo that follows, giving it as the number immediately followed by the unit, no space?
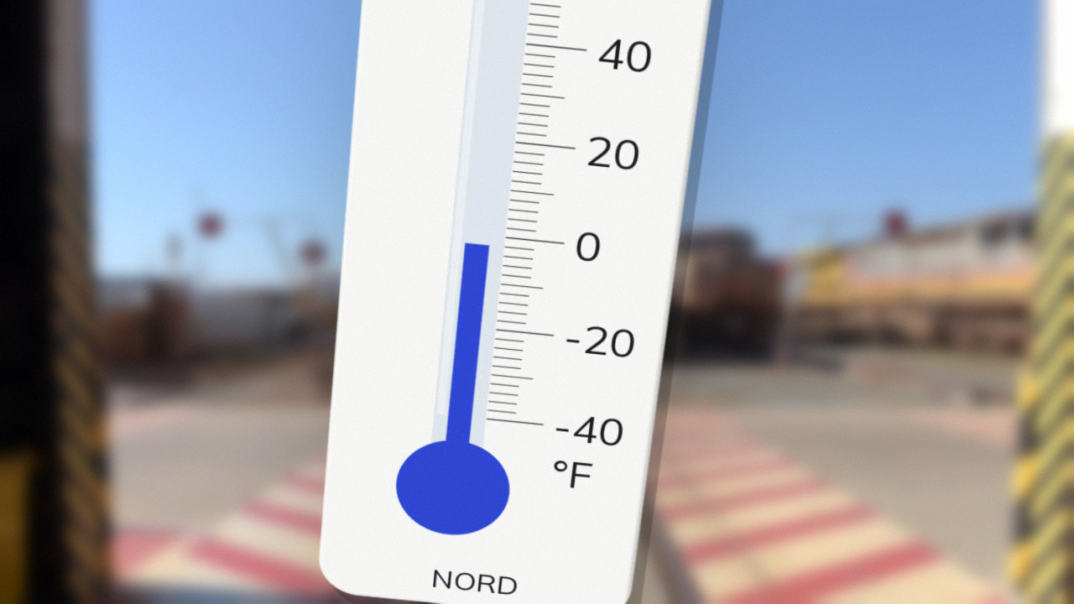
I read -2°F
